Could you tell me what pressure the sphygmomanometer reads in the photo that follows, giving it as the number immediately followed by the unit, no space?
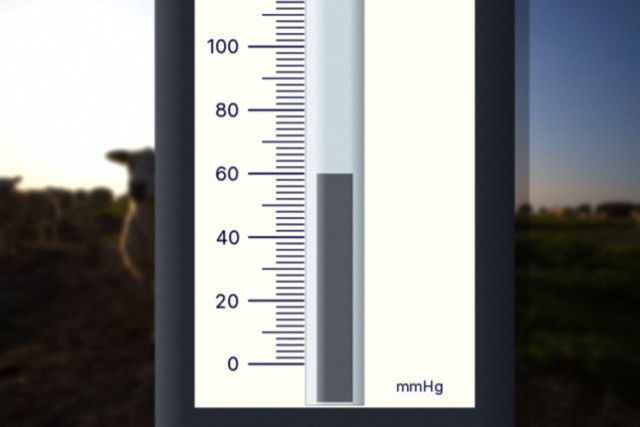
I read 60mmHg
